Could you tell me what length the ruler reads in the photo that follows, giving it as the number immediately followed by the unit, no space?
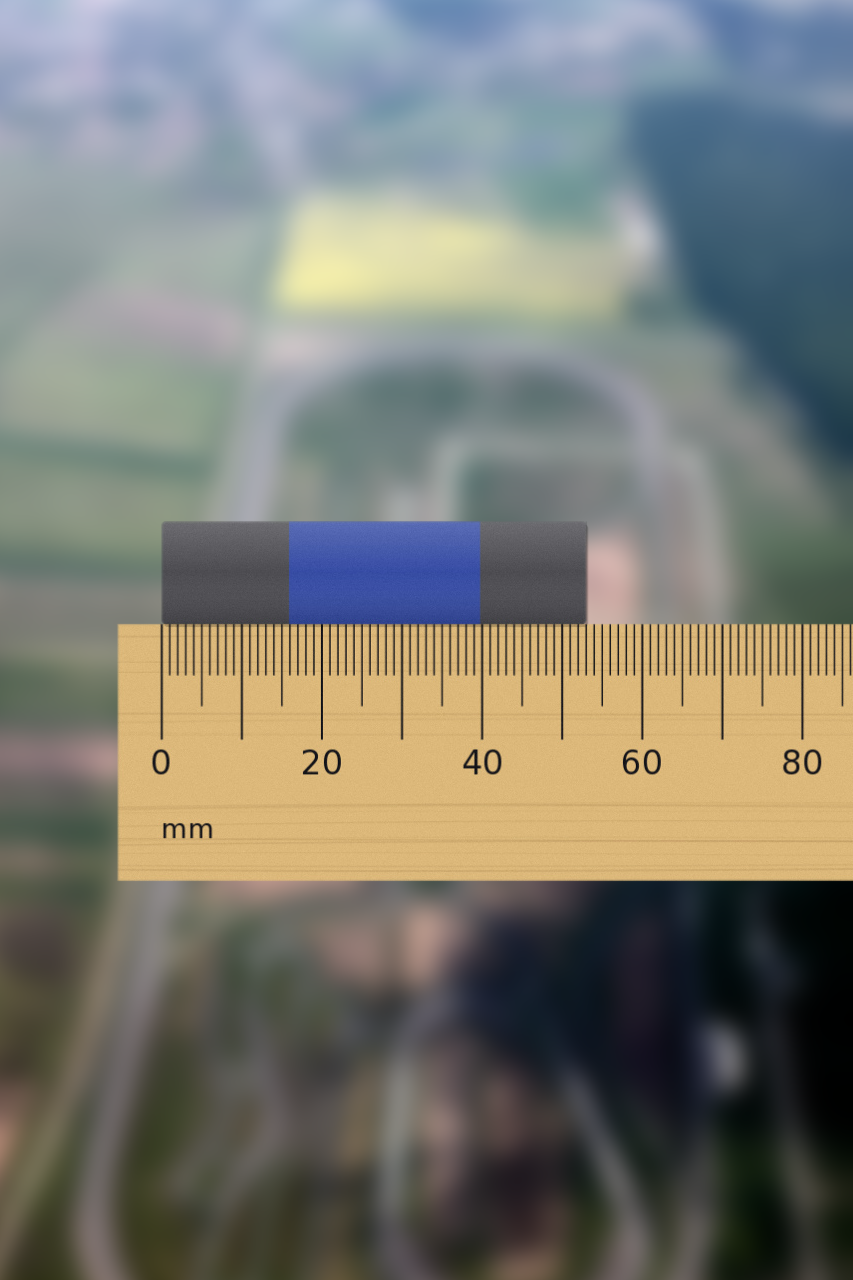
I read 53mm
